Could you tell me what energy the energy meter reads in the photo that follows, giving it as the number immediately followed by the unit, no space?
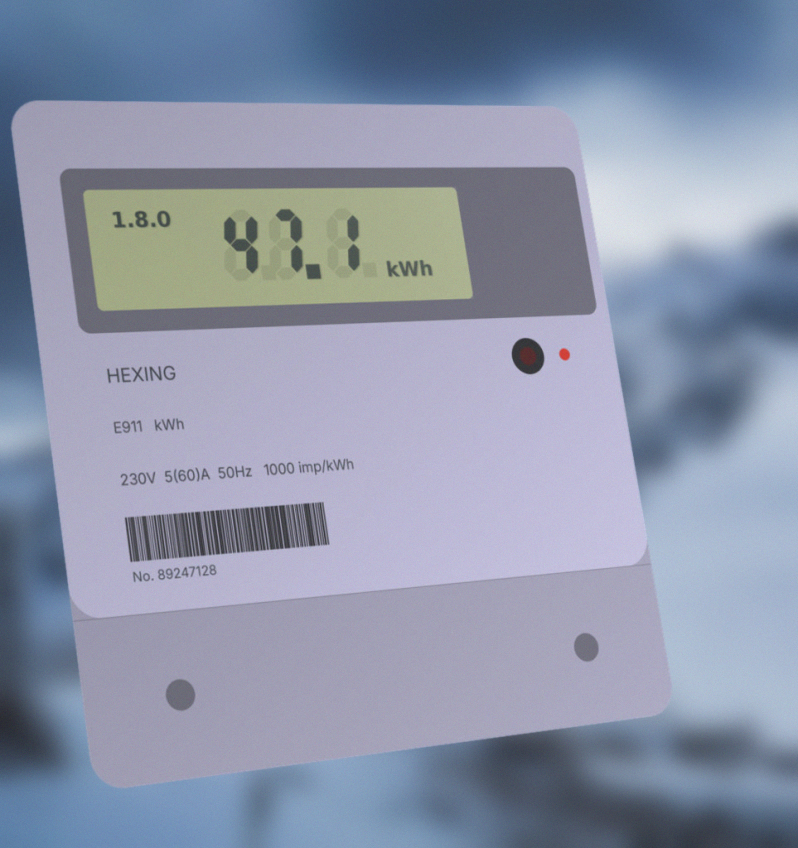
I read 47.1kWh
